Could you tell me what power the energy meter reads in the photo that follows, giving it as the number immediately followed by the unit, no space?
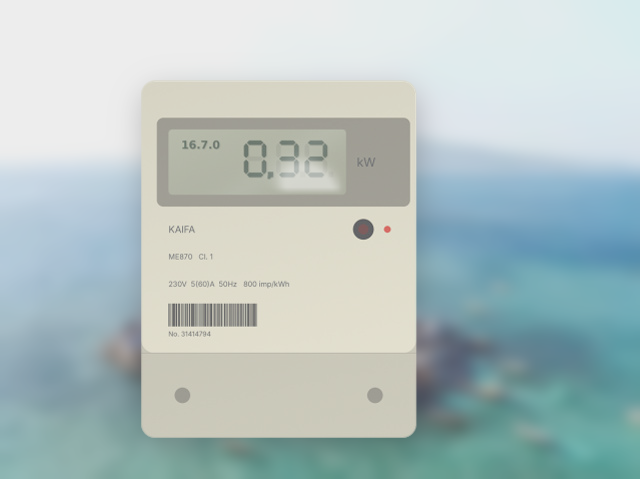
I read 0.32kW
